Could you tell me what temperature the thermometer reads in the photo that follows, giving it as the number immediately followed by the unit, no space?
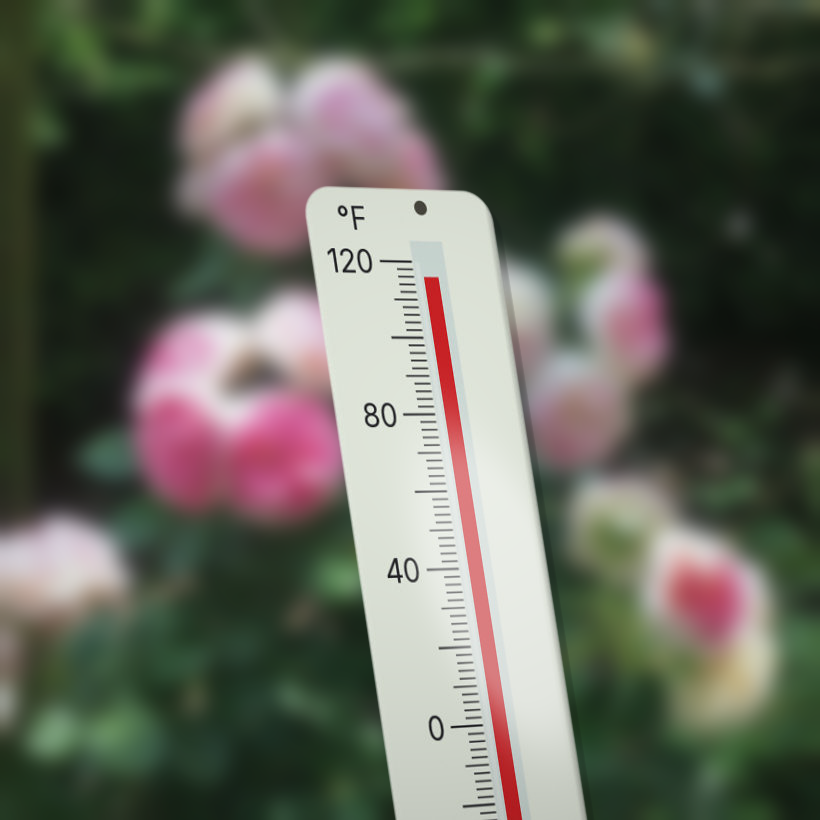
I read 116°F
